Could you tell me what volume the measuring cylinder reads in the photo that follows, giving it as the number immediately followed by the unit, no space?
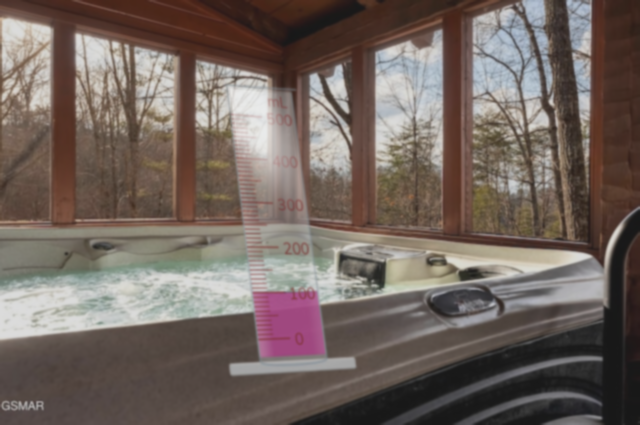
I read 100mL
